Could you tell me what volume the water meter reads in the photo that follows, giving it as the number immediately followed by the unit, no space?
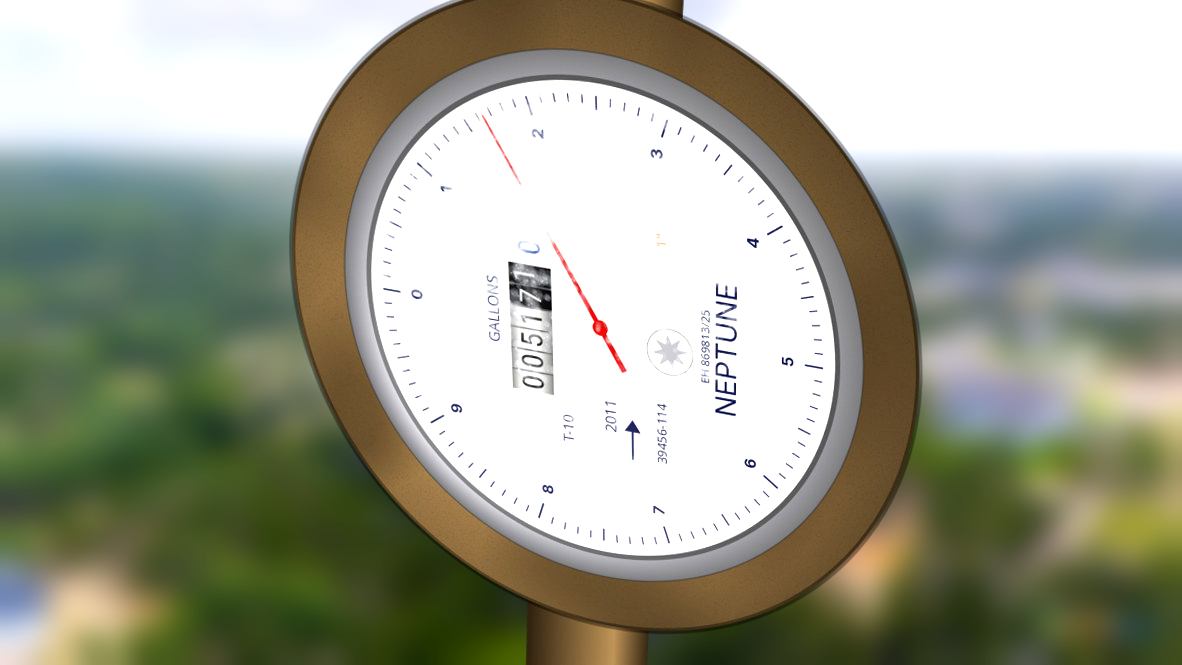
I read 51711.6gal
